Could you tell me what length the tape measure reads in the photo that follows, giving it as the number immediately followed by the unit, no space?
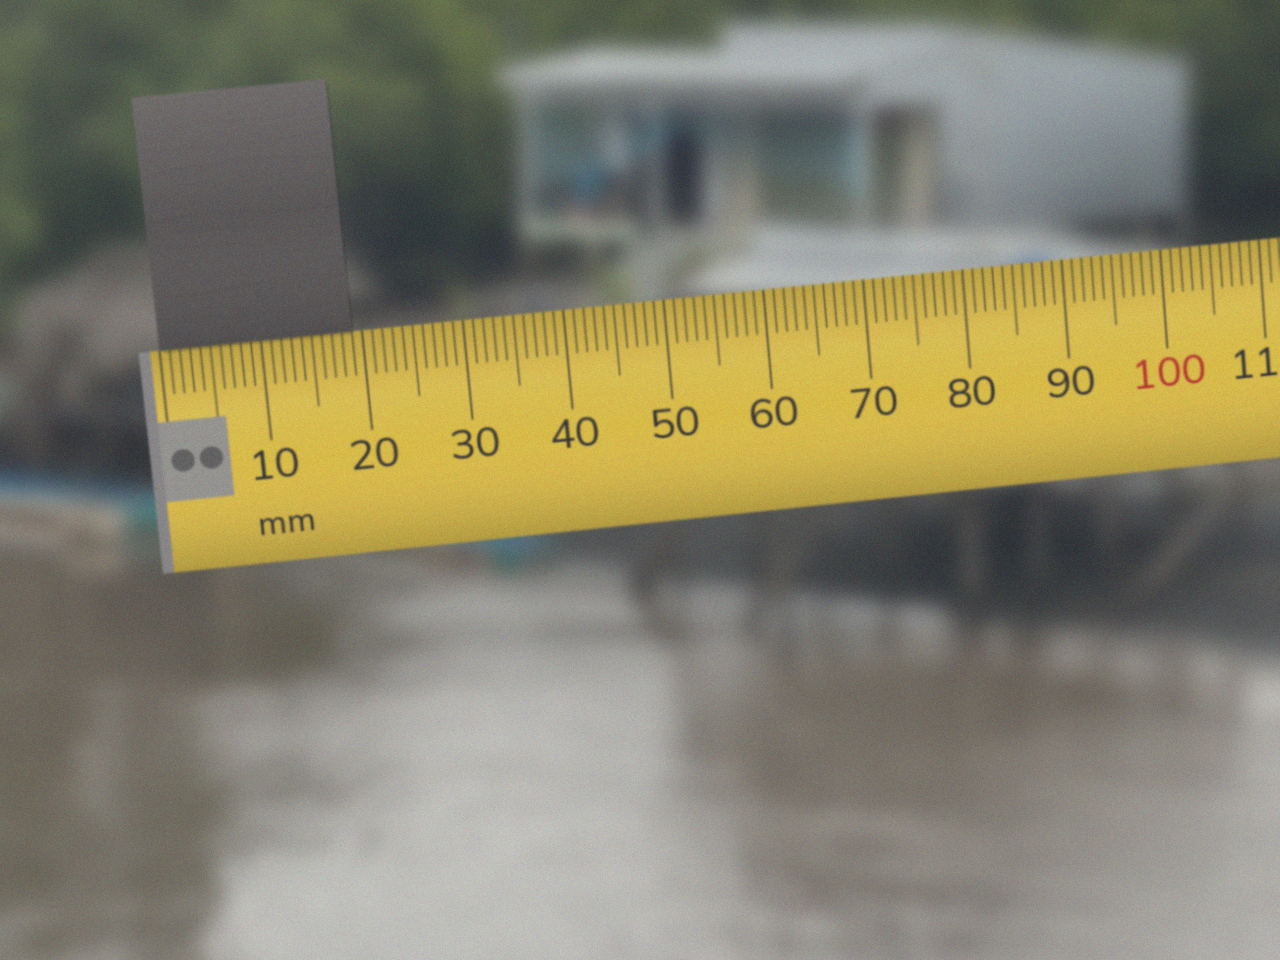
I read 19mm
